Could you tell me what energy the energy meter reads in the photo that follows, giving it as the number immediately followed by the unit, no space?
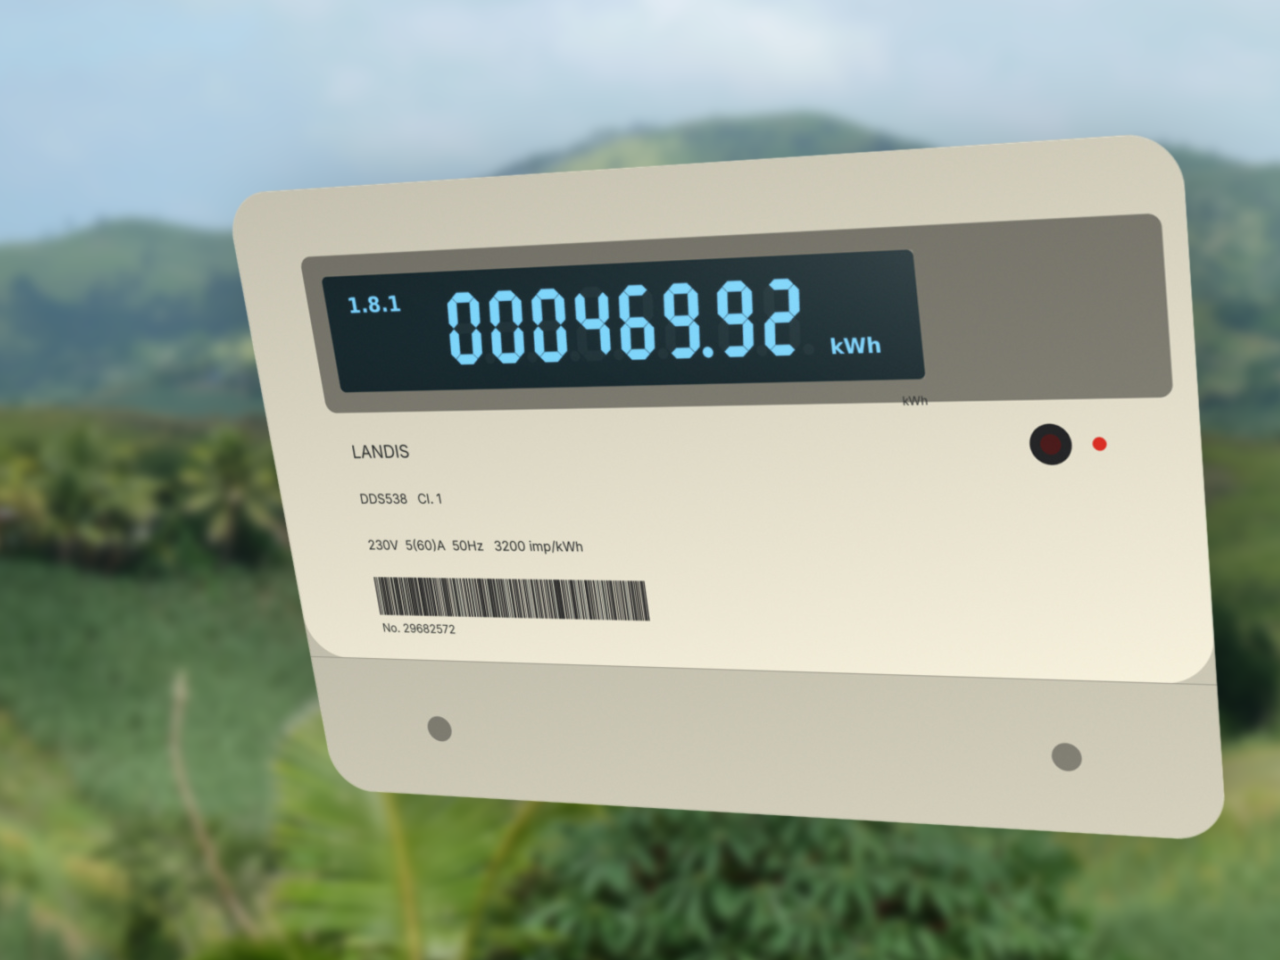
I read 469.92kWh
